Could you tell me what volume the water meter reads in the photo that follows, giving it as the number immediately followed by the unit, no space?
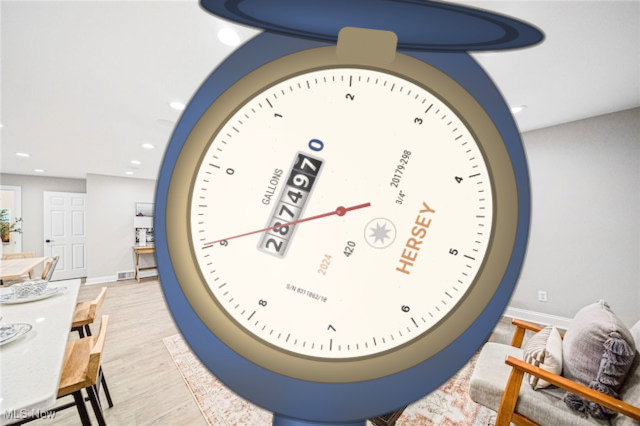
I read 2874969.0gal
